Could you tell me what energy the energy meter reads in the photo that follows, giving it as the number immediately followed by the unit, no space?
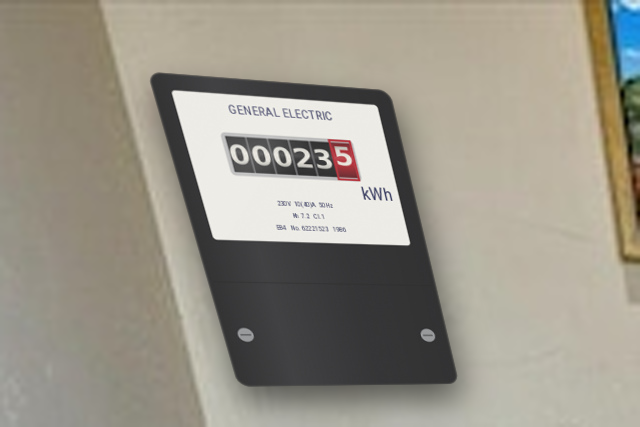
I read 23.5kWh
